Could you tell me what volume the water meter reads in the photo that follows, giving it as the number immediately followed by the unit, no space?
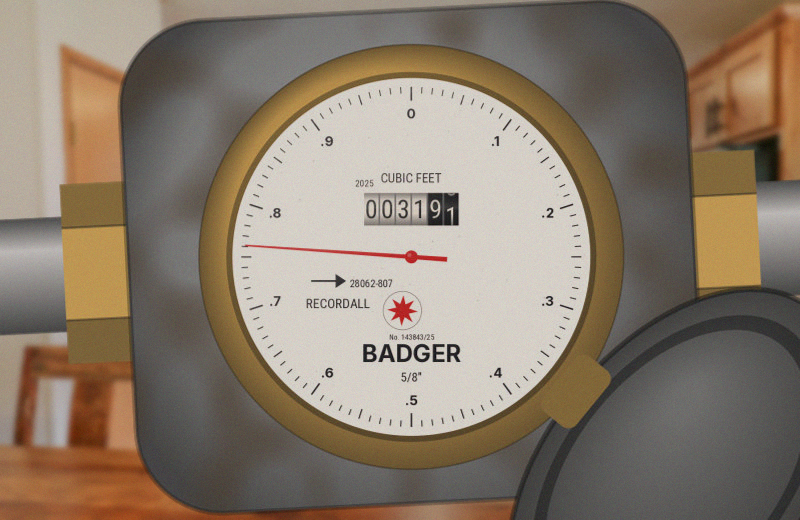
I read 3190.76ft³
